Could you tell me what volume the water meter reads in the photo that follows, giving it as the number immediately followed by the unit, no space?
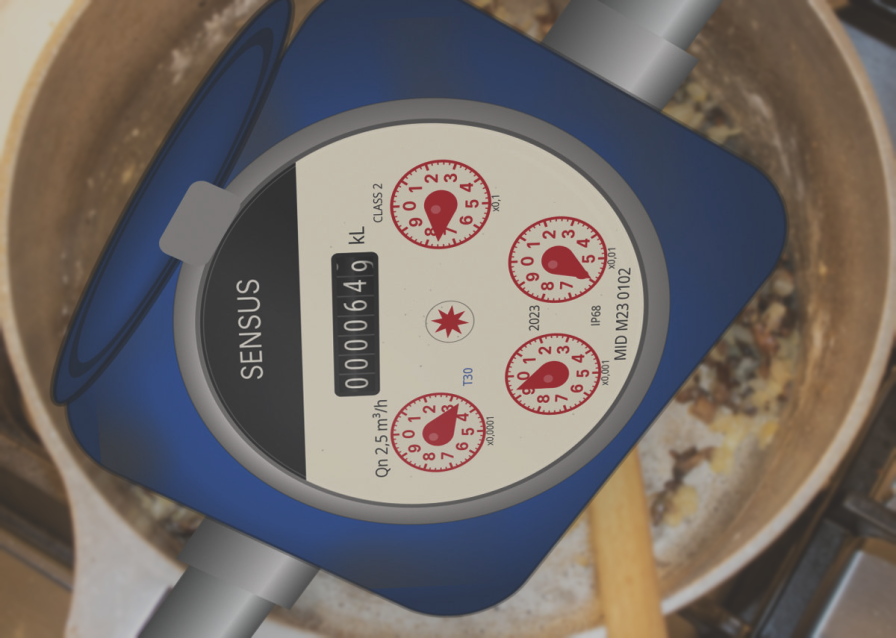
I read 648.7593kL
